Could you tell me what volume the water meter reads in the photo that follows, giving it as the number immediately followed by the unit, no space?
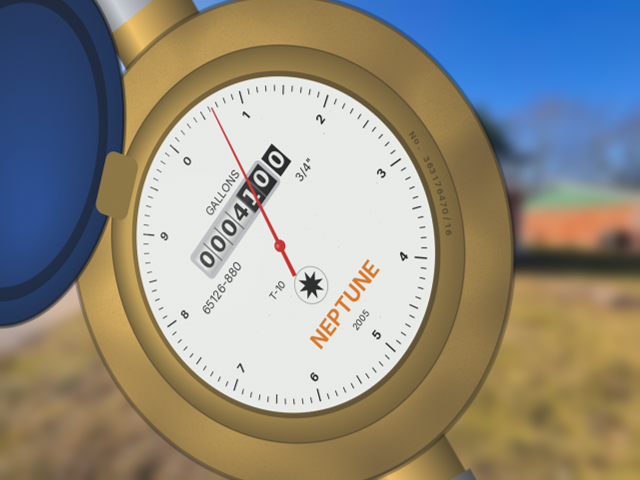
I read 4100.6gal
